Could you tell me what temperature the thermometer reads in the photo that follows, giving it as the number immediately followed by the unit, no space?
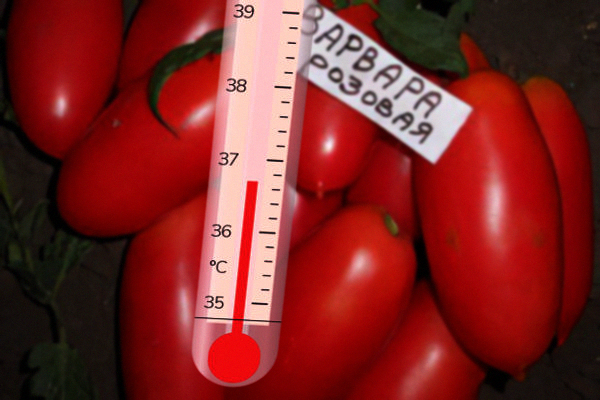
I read 36.7°C
